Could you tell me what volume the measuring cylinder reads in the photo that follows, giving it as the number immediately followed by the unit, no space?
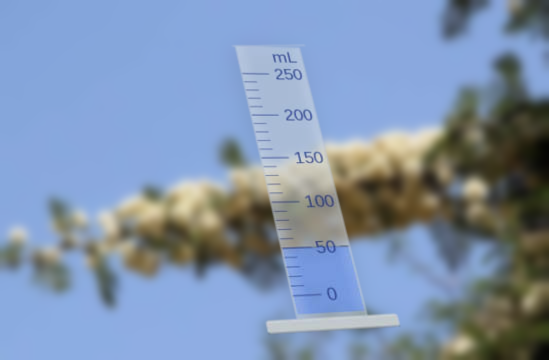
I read 50mL
